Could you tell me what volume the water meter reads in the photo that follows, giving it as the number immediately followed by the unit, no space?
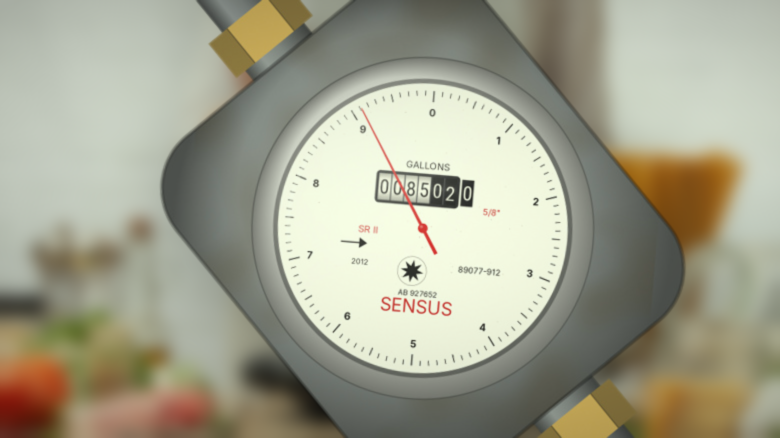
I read 85019.1gal
